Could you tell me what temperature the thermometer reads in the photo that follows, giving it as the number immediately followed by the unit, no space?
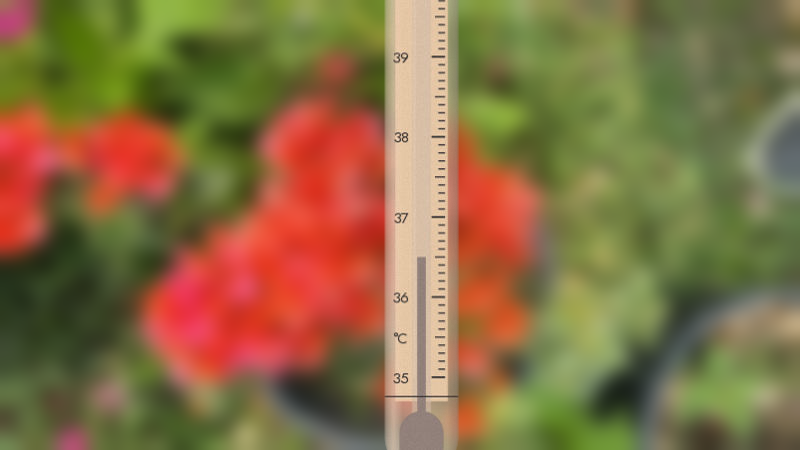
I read 36.5°C
